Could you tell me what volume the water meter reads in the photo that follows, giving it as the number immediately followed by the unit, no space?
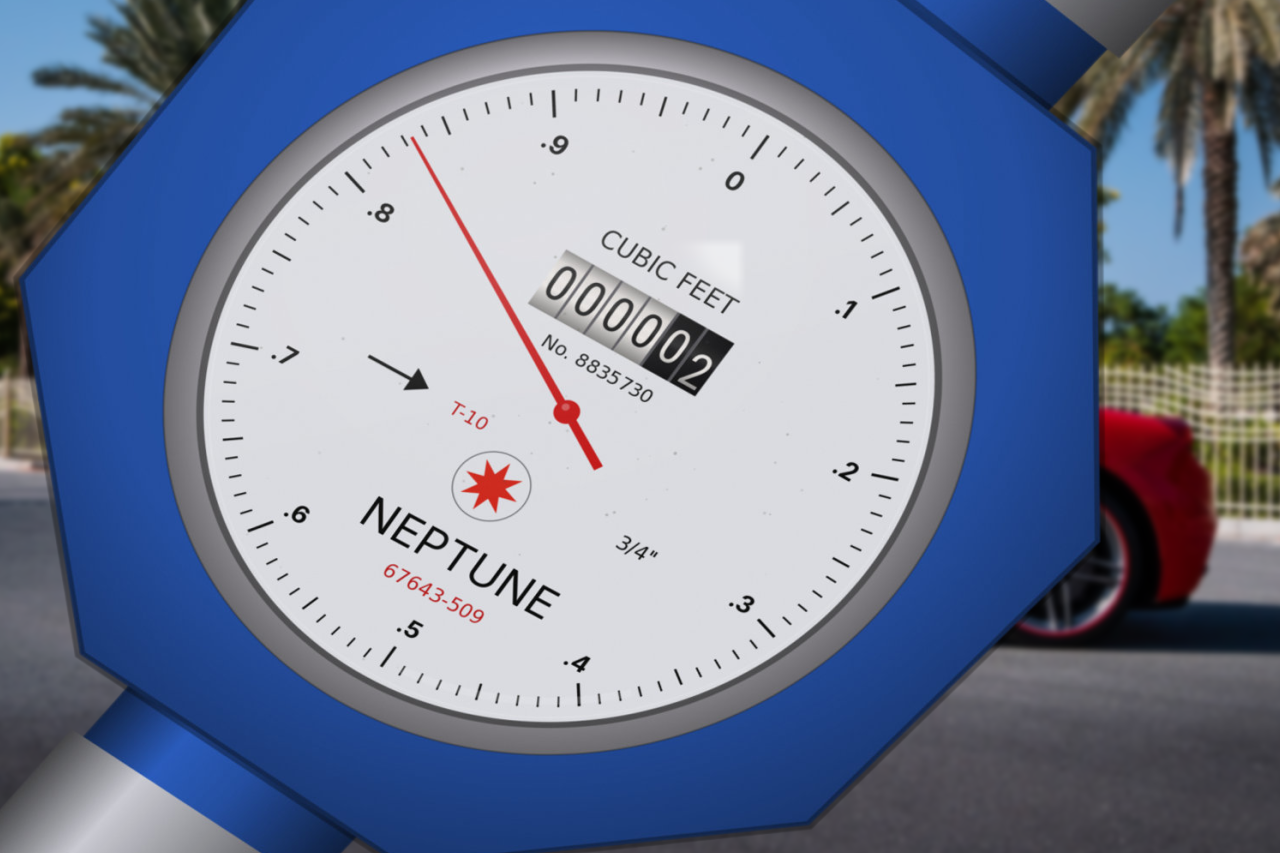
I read 1.83ft³
